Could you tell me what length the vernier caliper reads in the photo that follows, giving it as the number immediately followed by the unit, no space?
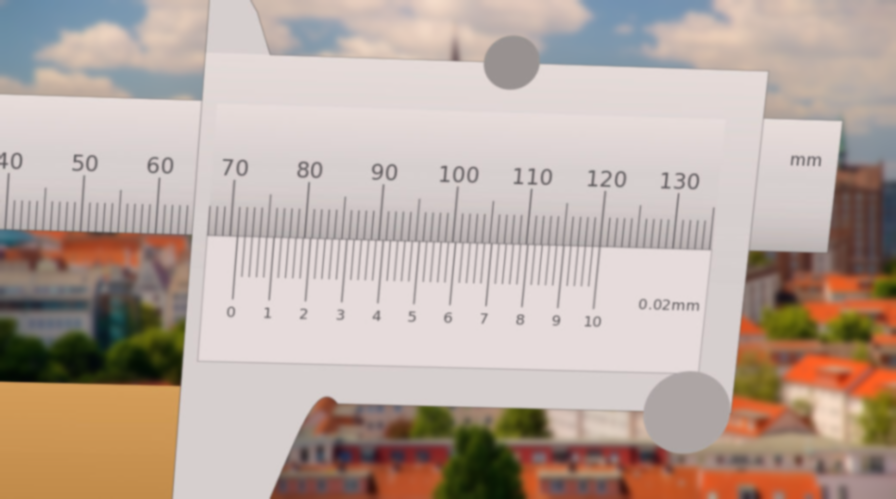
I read 71.0mm
